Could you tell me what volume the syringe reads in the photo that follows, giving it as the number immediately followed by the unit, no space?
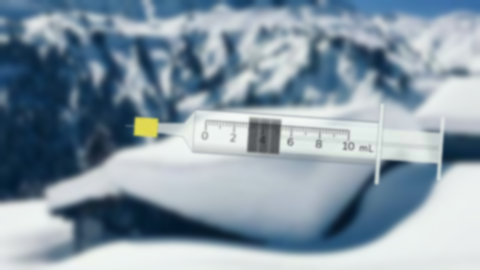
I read 3mL
